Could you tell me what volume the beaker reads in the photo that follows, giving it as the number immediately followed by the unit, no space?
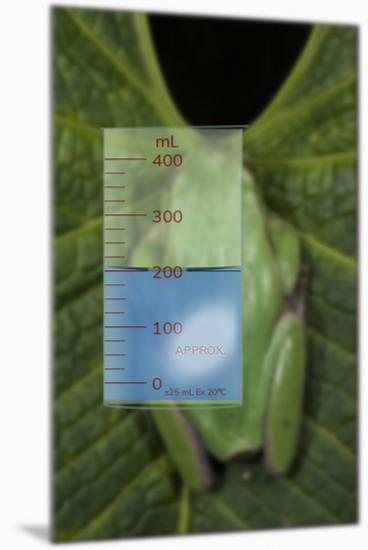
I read 200mL
